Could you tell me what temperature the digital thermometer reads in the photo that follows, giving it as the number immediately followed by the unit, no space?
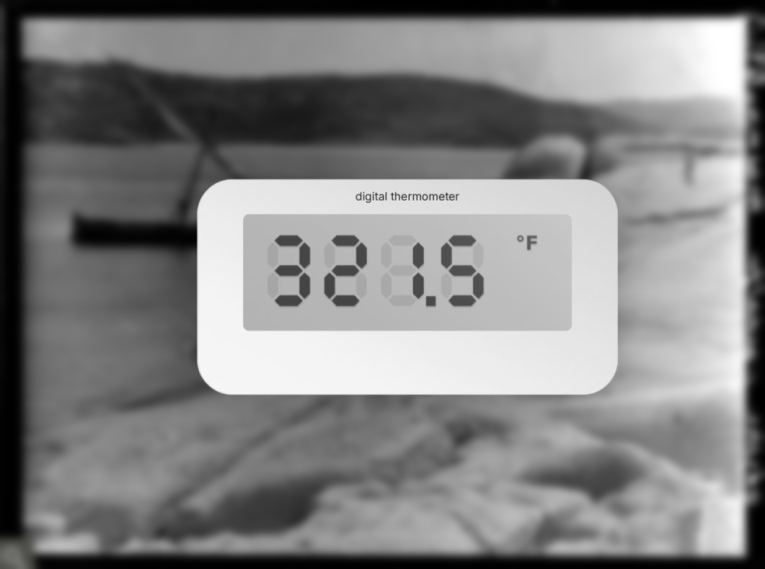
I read 321.5°F
